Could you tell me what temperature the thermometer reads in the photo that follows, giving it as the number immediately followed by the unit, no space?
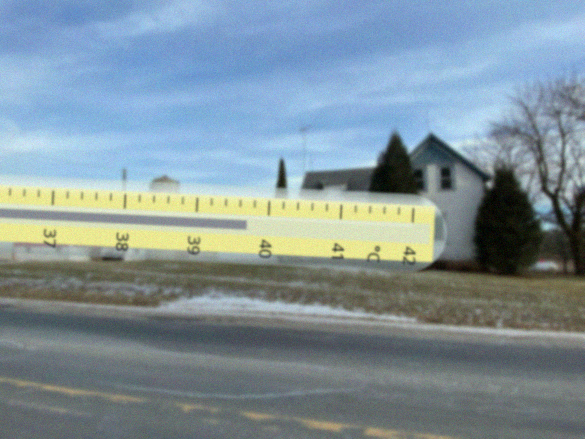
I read 39.7°C
